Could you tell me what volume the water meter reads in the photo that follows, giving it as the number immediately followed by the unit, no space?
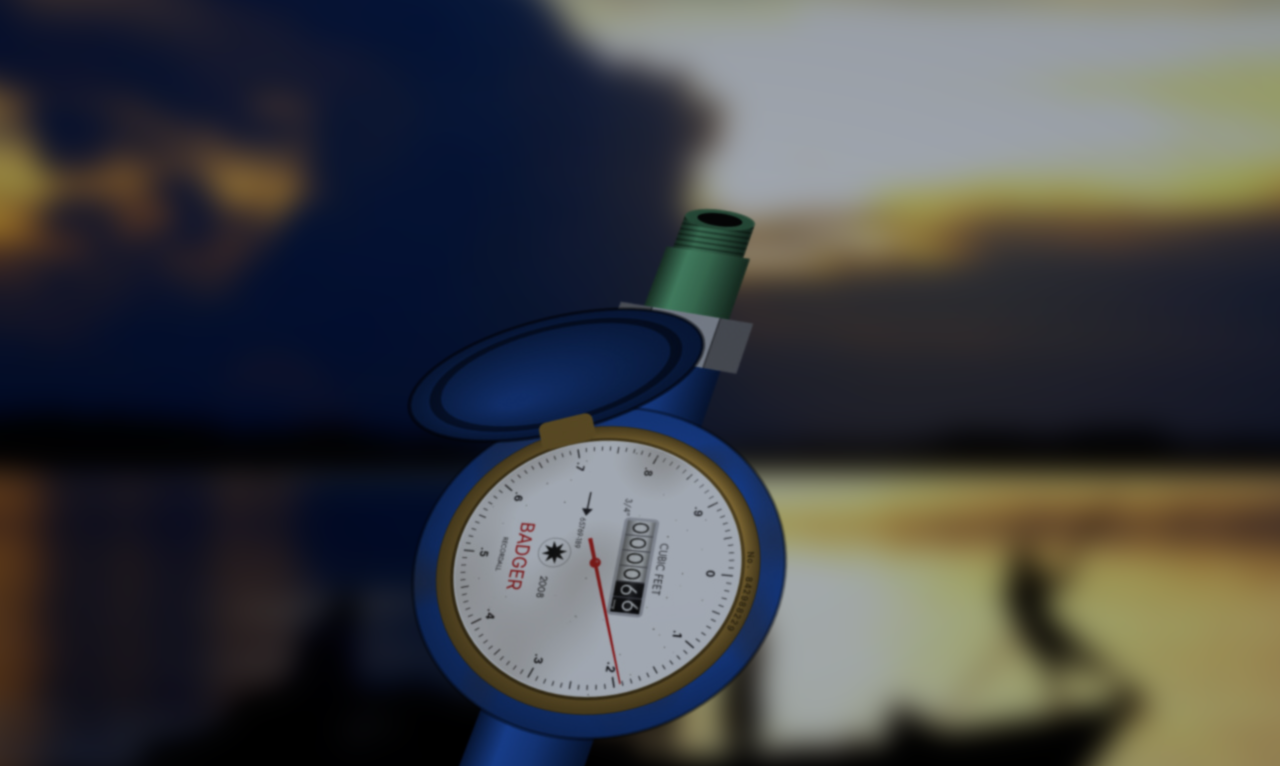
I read 66.19ft³
